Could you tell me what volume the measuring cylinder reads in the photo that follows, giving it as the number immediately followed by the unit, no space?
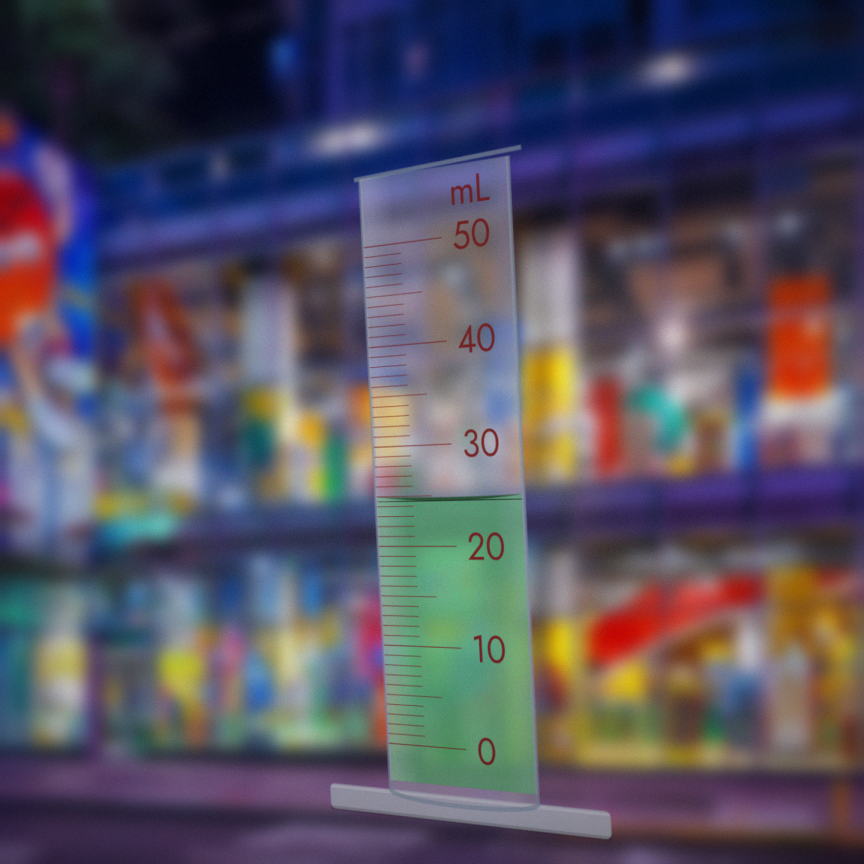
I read 24.5mL
